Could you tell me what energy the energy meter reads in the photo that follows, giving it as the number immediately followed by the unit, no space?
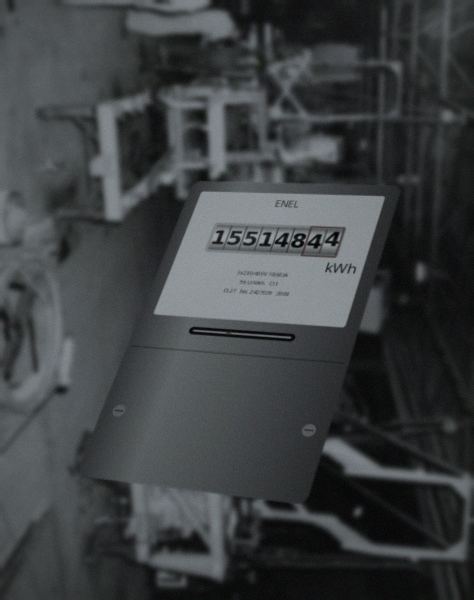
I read 155148.44kWh
